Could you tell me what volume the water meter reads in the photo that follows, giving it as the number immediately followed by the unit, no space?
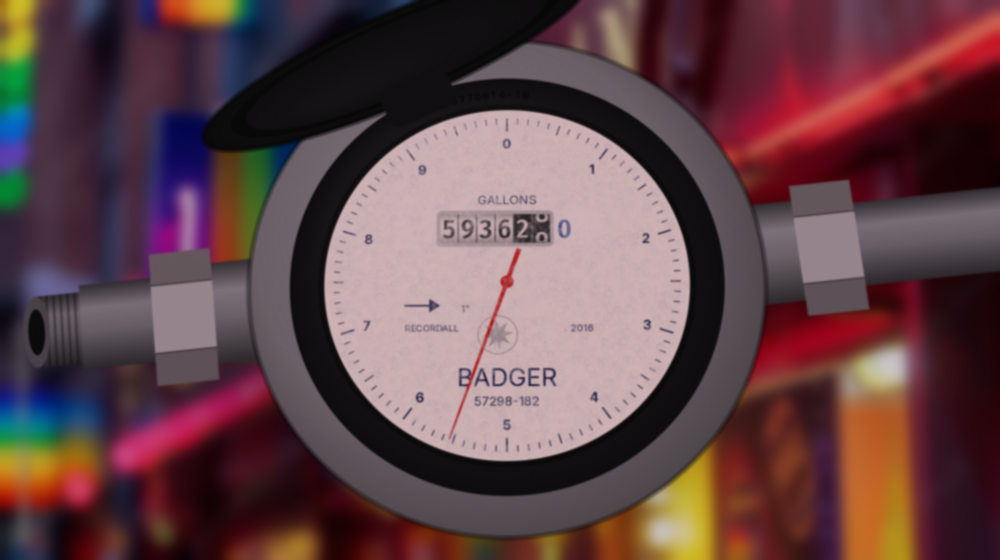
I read 5936285.5gal
